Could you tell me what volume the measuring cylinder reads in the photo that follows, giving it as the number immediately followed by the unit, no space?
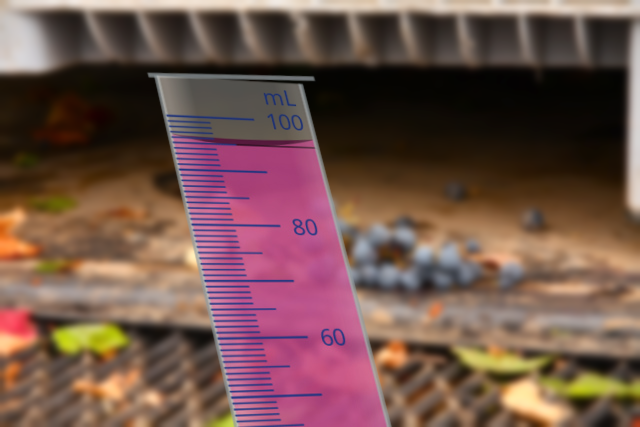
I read 95mL
